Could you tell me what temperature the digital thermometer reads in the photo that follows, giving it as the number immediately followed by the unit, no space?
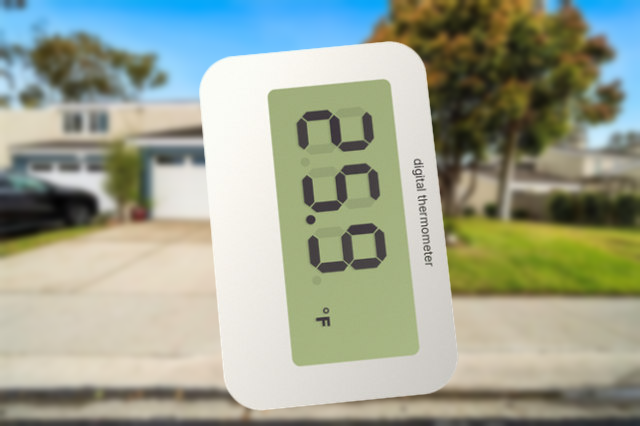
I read 25.9°F
